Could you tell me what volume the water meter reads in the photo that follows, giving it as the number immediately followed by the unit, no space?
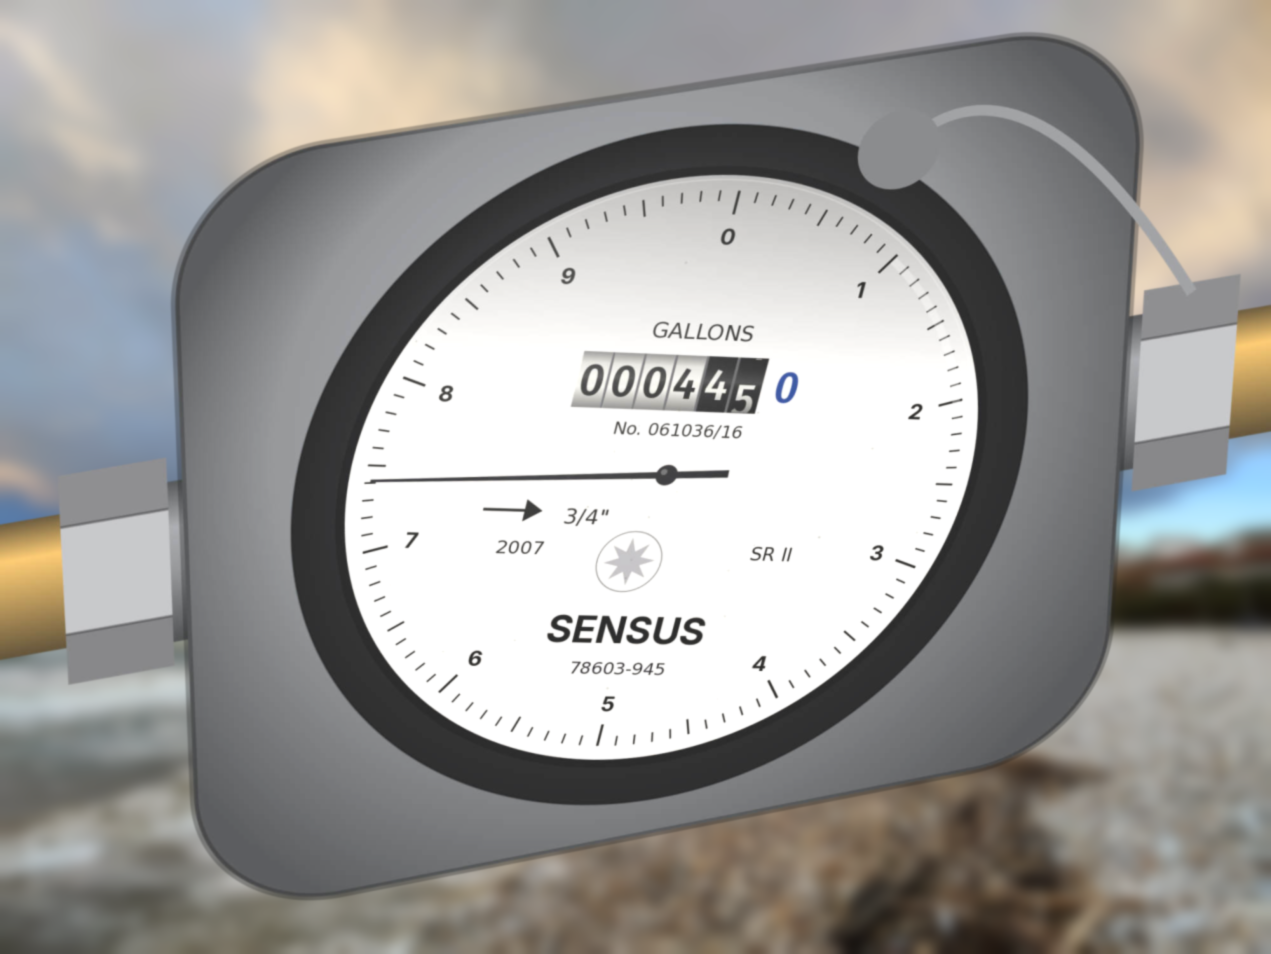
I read 4447.4gal
